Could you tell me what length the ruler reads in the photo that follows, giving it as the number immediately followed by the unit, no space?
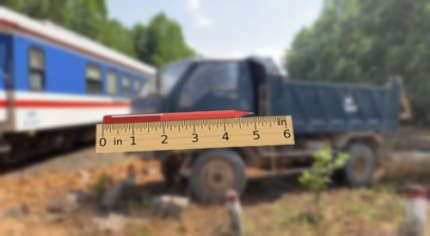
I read 5in
